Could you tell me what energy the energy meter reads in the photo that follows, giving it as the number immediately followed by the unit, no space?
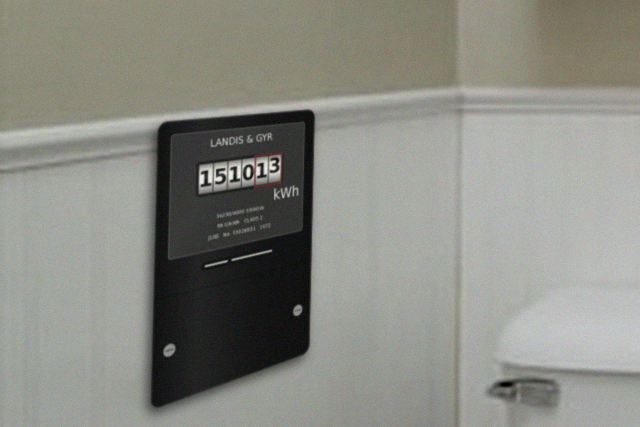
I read 1510.13kWh
